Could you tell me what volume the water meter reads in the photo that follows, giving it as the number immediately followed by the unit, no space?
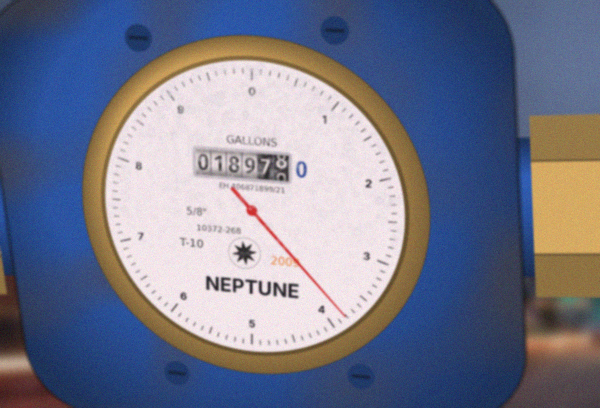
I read 189783.8gal
